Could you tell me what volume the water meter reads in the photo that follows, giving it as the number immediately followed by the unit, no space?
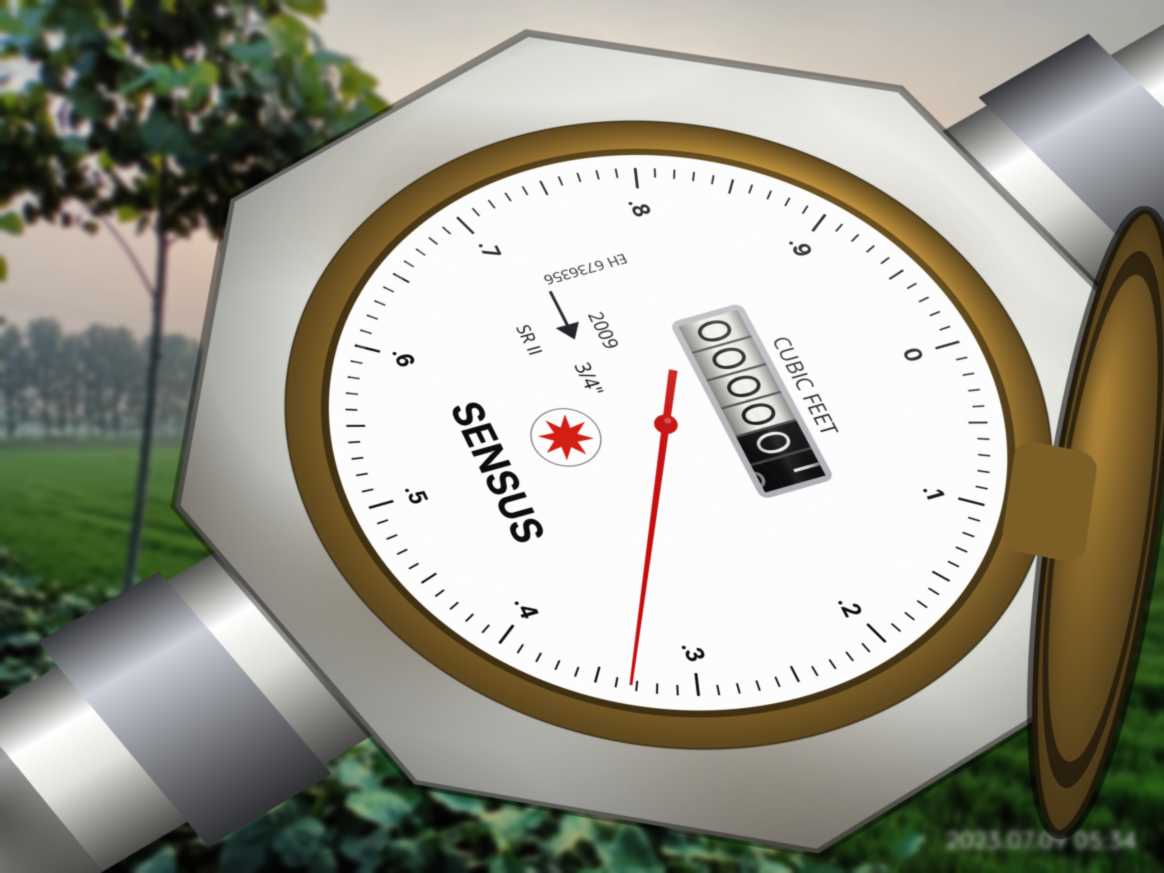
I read 1.33ft³
